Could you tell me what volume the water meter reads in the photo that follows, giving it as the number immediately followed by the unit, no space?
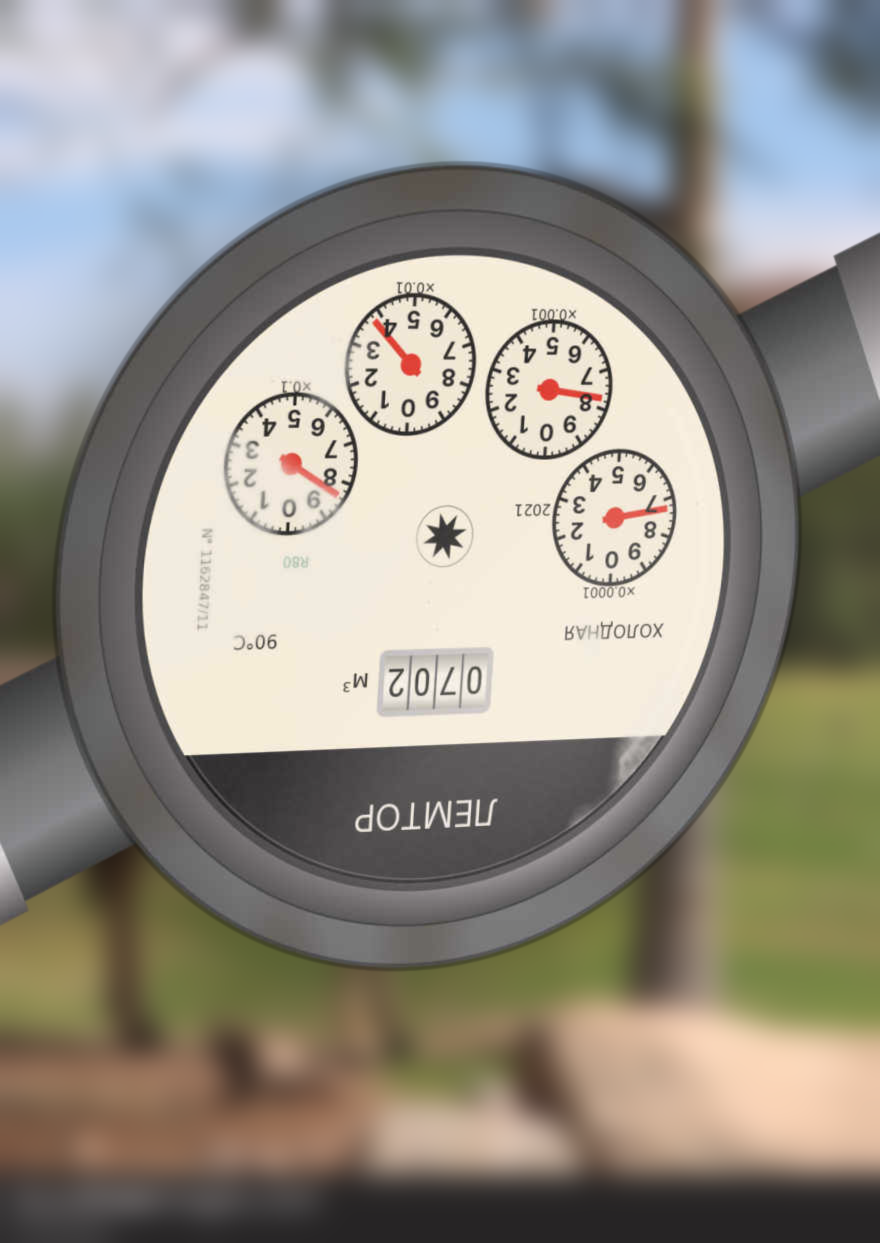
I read 702.8377m³
